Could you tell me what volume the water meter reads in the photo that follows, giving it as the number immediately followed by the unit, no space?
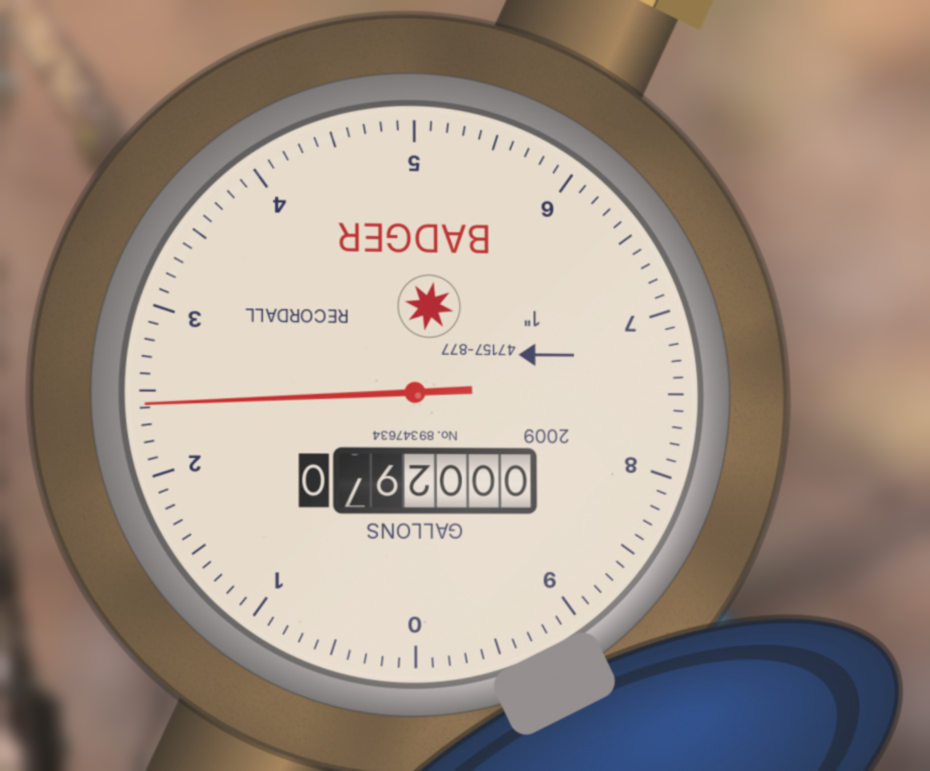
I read 2972.4gal
